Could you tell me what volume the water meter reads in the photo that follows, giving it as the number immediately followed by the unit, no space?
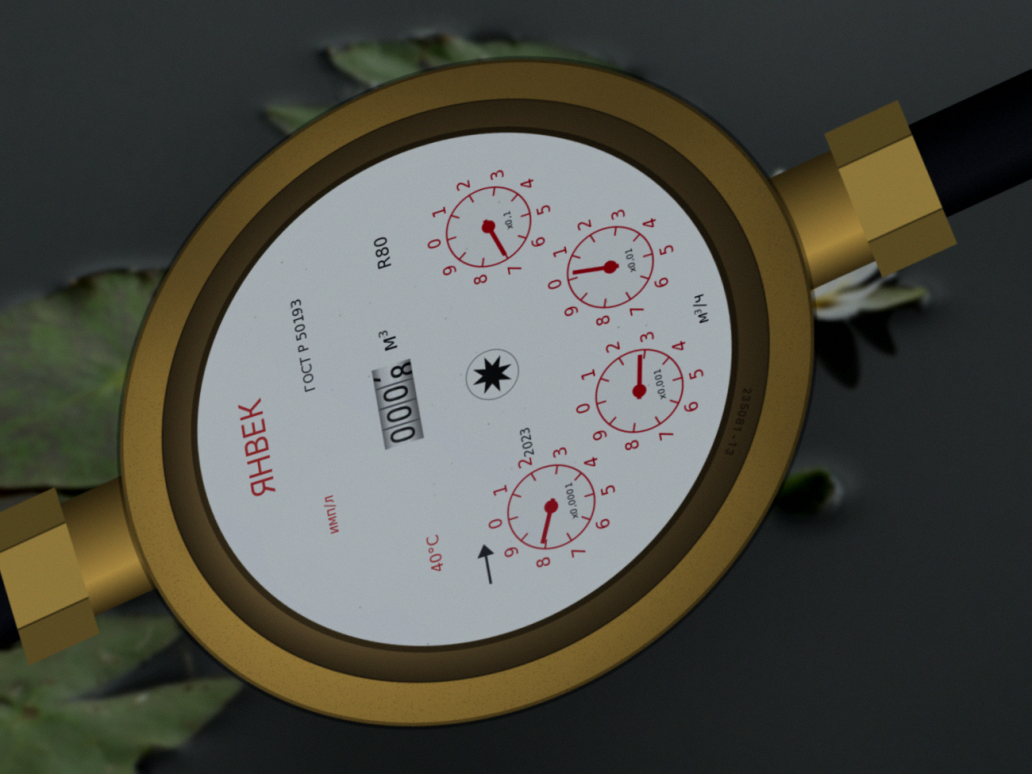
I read 7.7028m³
